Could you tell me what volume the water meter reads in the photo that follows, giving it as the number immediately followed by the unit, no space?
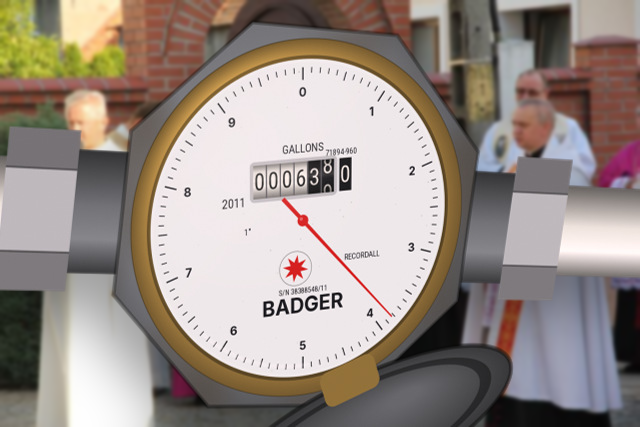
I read 6383.8gal
